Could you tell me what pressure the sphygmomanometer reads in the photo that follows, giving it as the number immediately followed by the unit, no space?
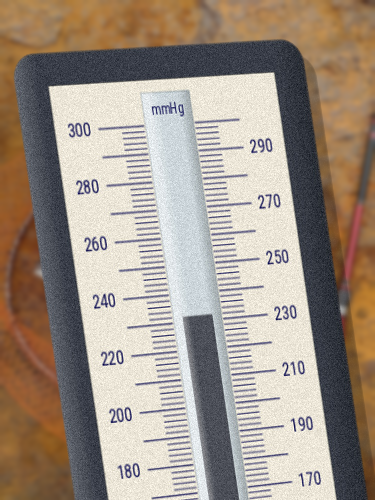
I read 232mmHg
